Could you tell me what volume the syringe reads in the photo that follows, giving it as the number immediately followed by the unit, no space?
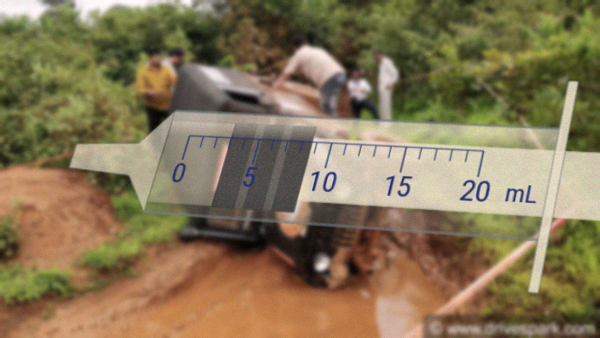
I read 3mL
